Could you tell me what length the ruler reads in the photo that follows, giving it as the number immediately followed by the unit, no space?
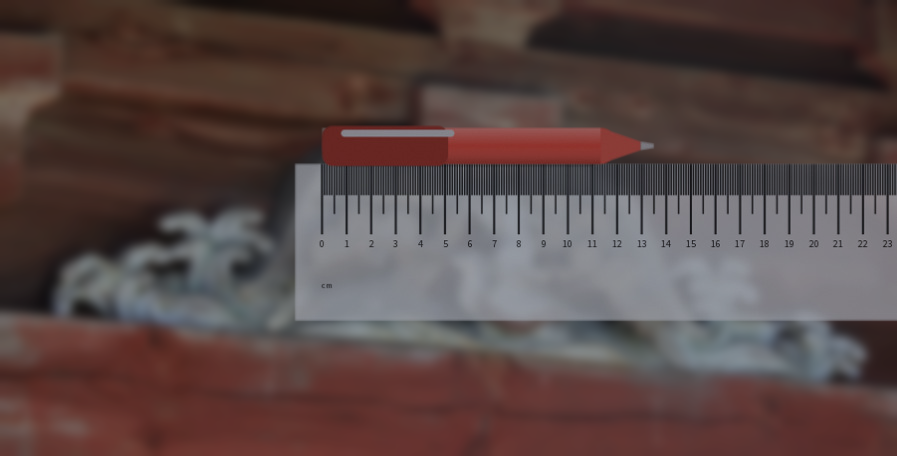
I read 13.5cm
